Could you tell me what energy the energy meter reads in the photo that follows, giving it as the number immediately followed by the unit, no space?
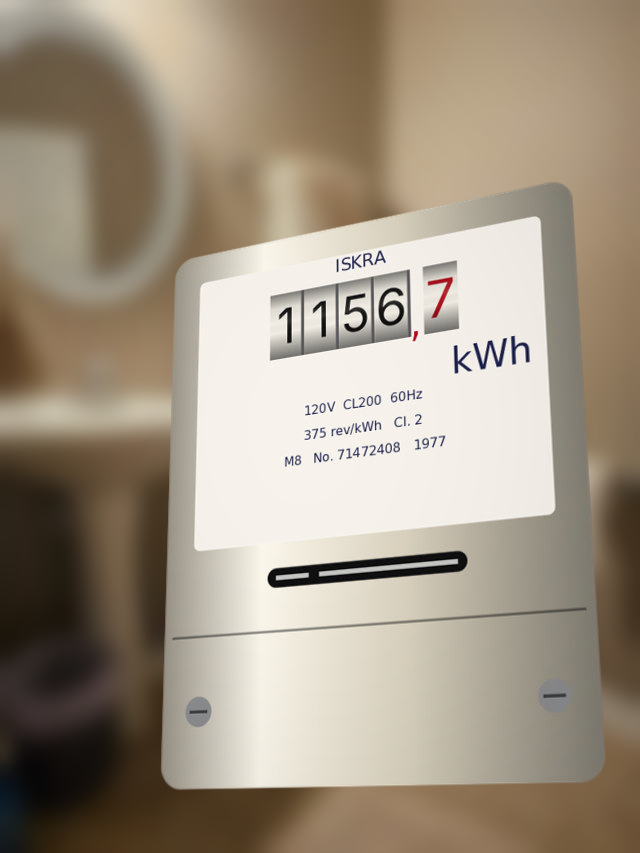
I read 1156.7kWh
